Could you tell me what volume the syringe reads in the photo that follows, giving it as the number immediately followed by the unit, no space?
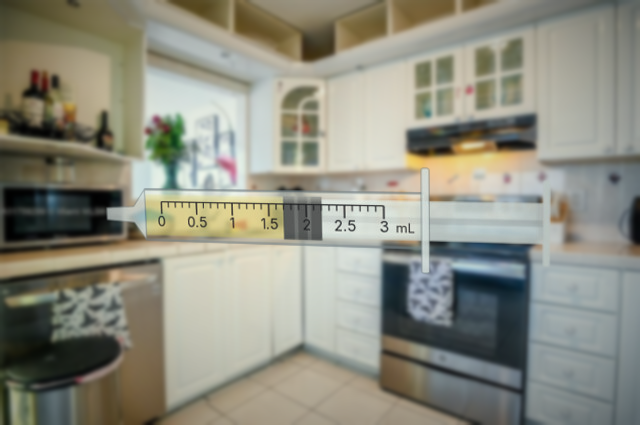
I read 1.7mL
